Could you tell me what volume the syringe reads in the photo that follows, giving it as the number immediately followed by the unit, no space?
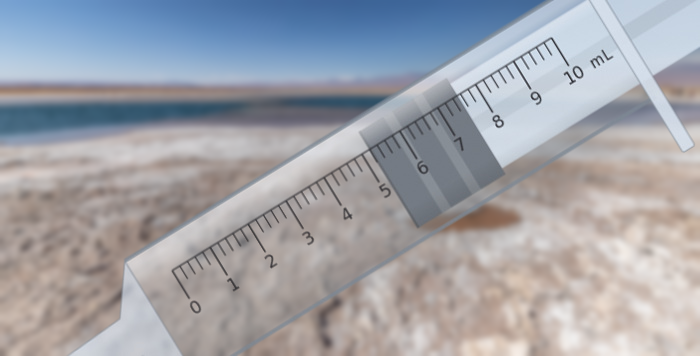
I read 5.2mL
